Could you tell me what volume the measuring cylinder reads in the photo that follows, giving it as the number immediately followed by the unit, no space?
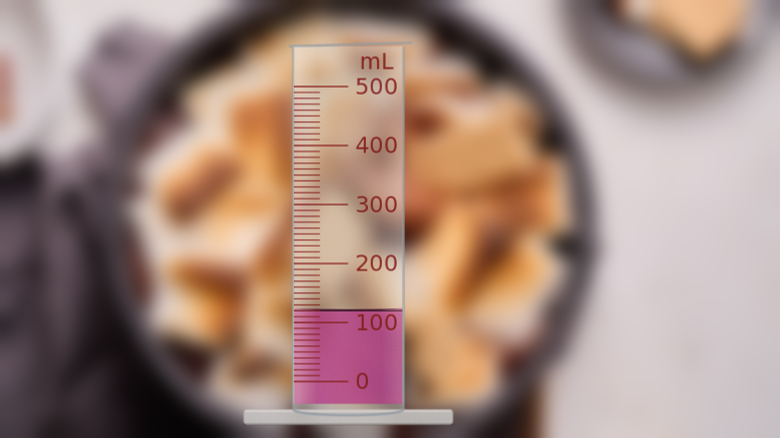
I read 120mL
